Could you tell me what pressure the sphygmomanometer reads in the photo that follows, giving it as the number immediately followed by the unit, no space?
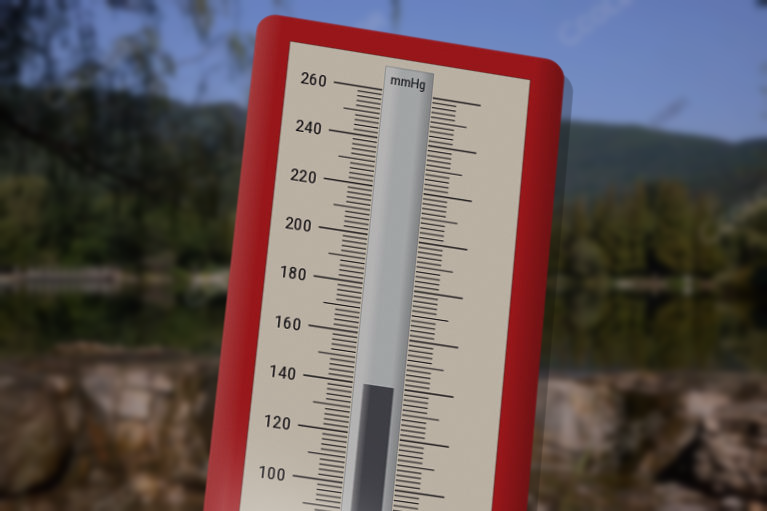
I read 140mmHg
